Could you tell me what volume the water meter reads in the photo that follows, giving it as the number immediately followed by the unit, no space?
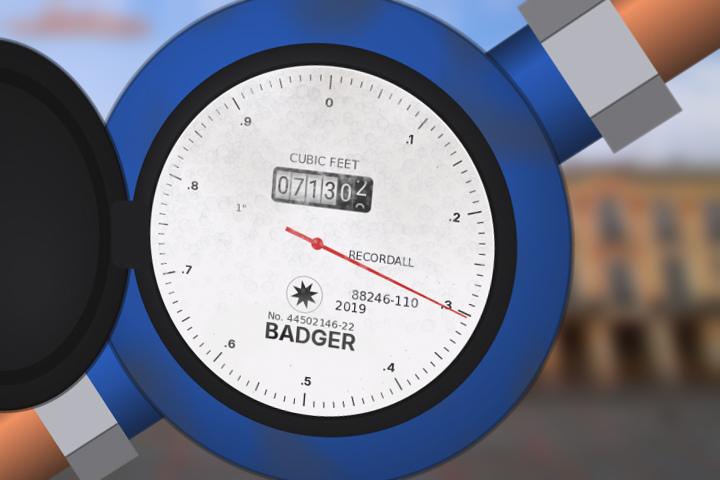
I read 71302.30ft³
